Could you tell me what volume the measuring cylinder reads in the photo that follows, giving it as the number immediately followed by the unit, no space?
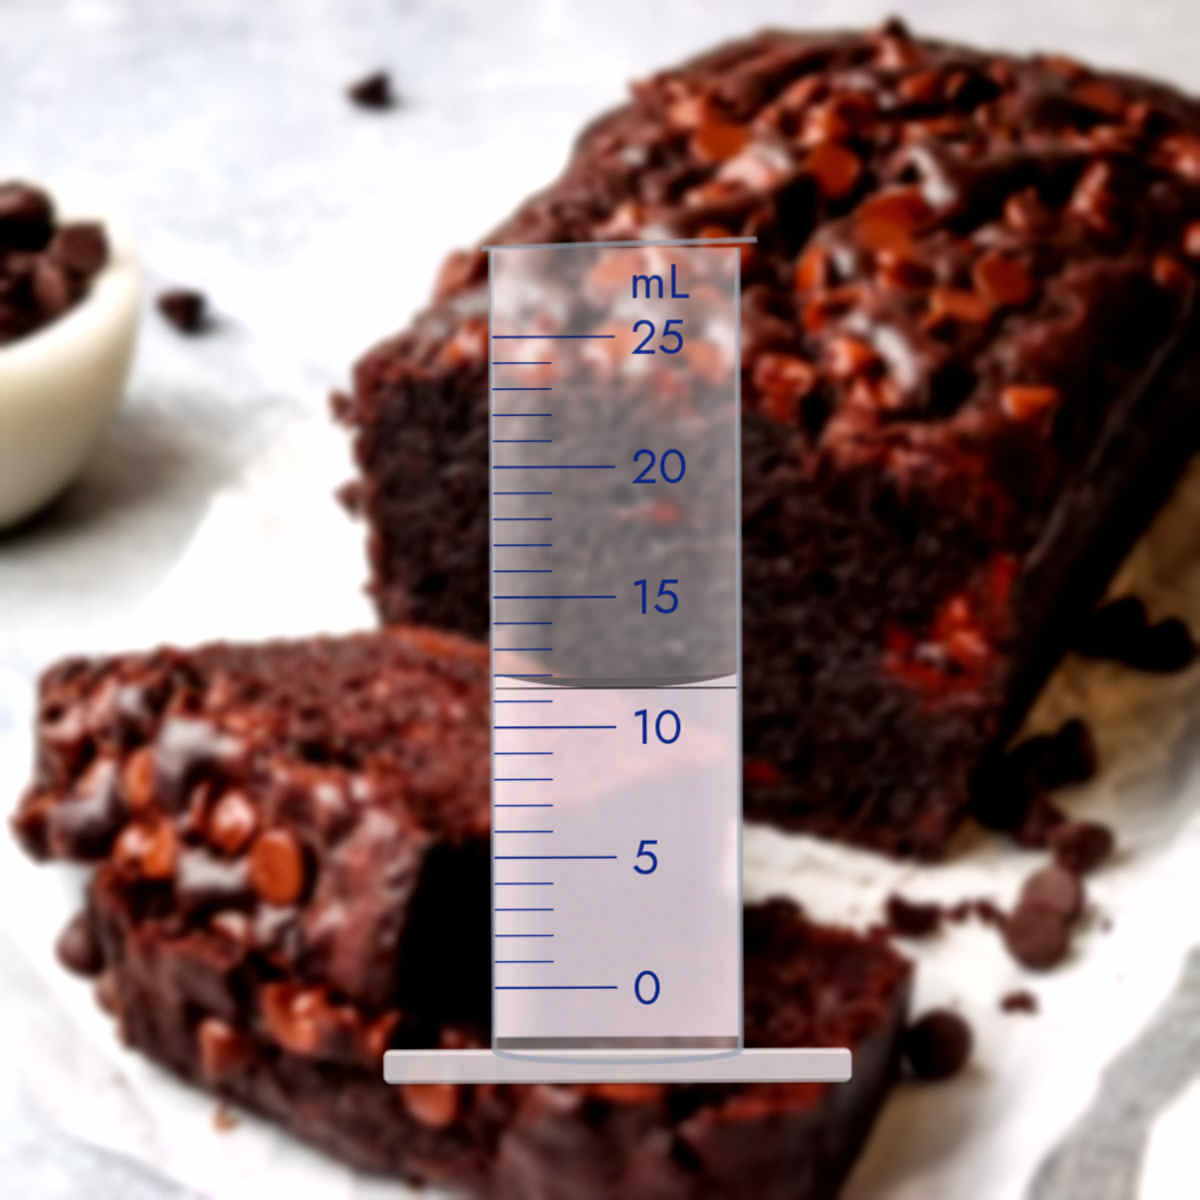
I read 11.5mL
